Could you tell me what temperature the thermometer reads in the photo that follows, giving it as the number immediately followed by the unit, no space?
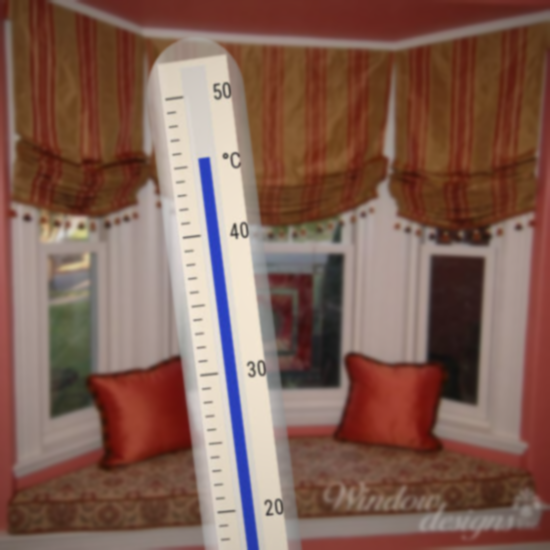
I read 45.5°C
